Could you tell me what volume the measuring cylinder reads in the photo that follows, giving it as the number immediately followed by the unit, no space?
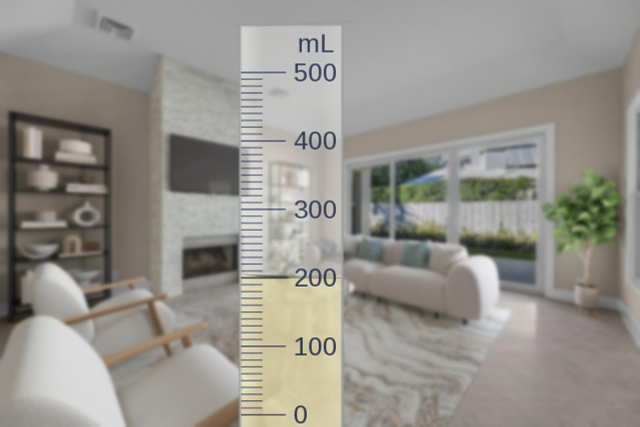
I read 200mL
